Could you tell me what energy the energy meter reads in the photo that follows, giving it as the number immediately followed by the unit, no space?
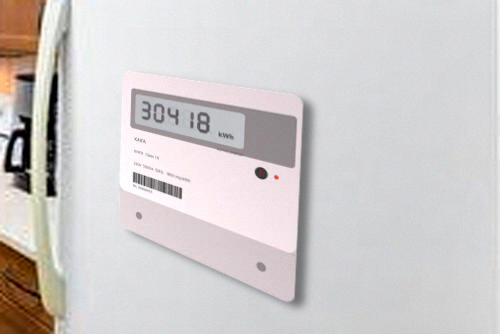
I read 30418kWh
